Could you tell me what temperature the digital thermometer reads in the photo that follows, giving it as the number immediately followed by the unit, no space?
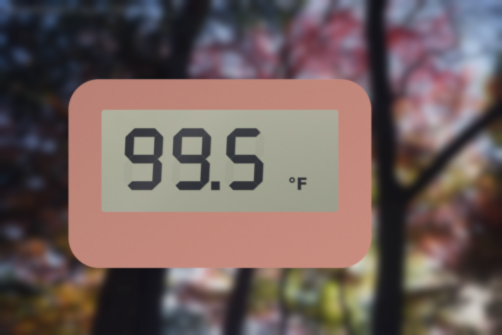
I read 99.5°F
